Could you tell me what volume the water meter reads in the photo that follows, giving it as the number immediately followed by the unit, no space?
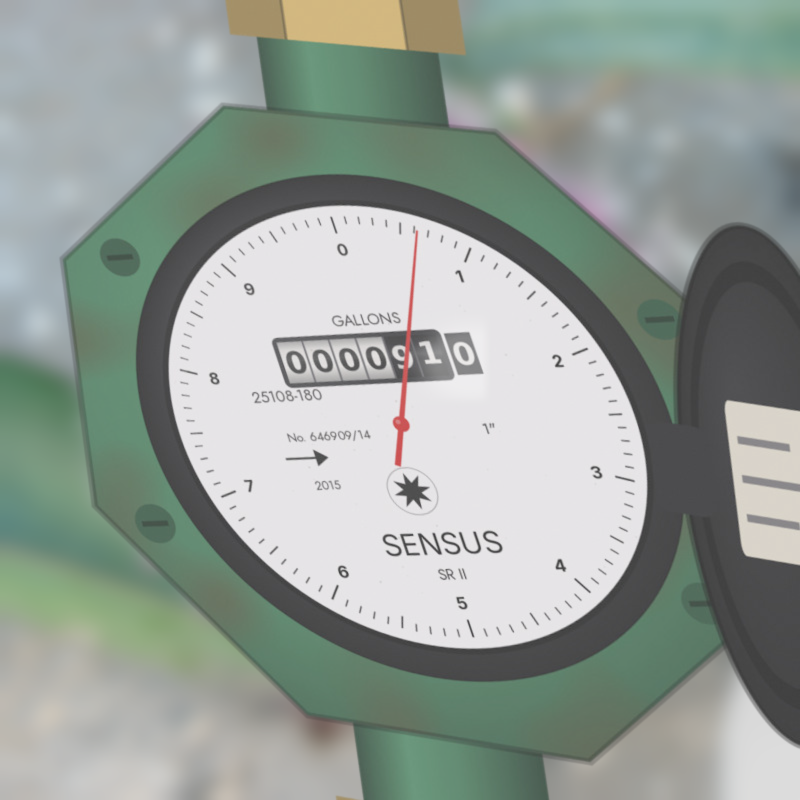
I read 910.6gal
